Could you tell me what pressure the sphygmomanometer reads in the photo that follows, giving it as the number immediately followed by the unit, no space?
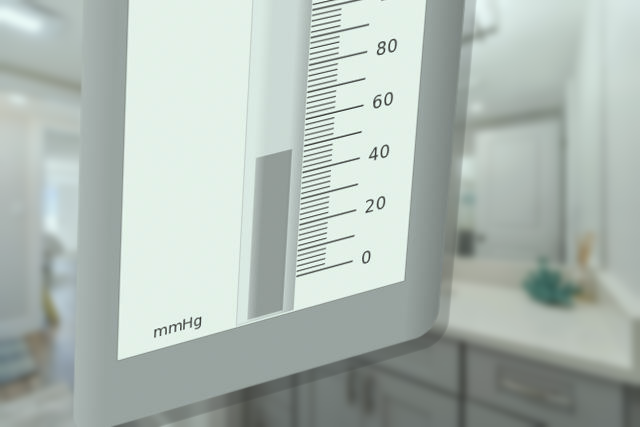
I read 50mmHg
